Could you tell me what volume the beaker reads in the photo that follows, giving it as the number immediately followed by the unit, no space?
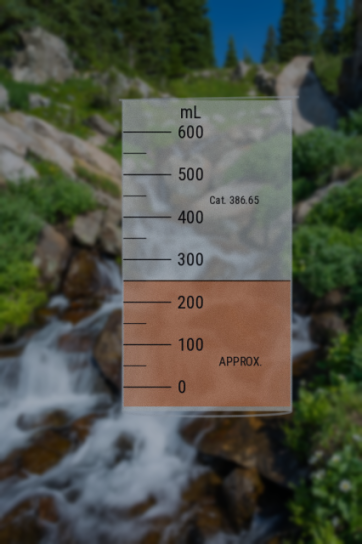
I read 250mL
